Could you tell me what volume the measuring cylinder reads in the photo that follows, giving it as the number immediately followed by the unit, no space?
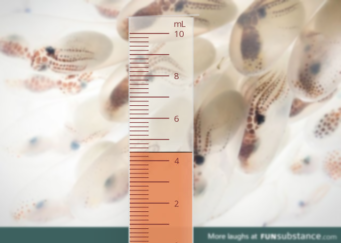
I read 4.4mL
